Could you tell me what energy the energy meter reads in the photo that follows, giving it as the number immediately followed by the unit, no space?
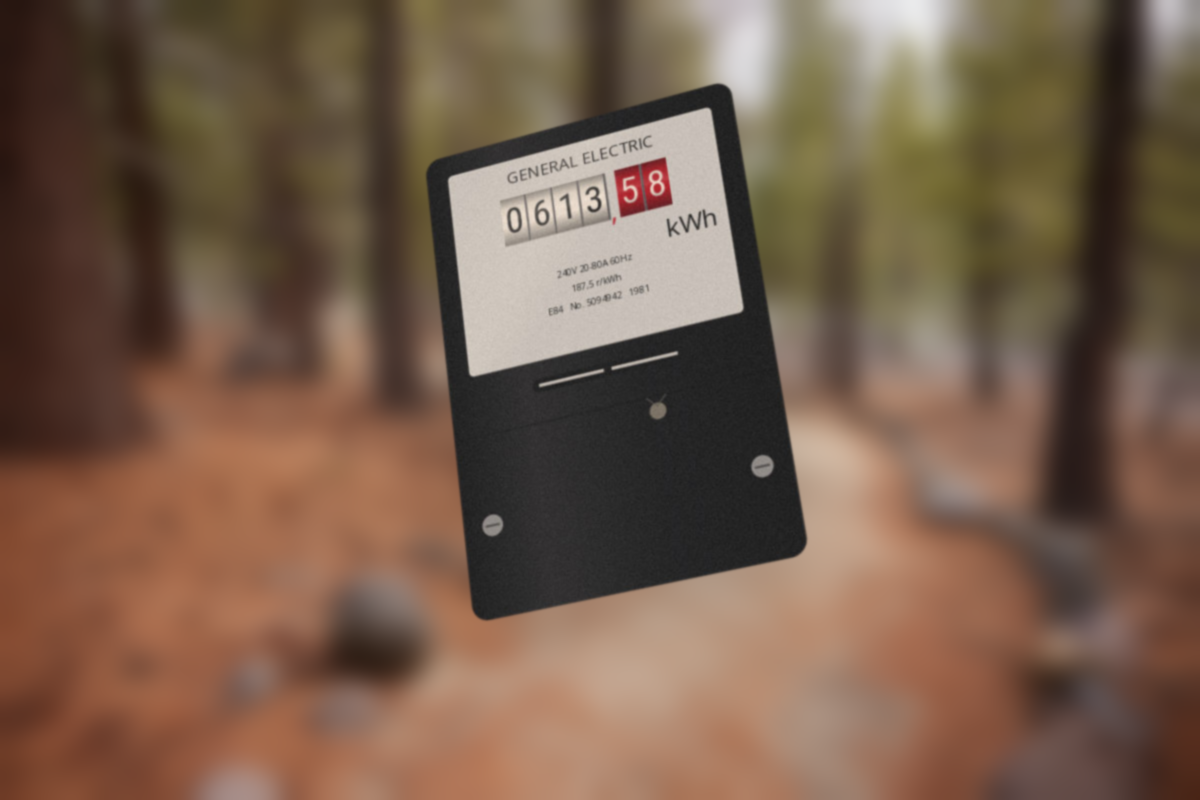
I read 613.58kWh
